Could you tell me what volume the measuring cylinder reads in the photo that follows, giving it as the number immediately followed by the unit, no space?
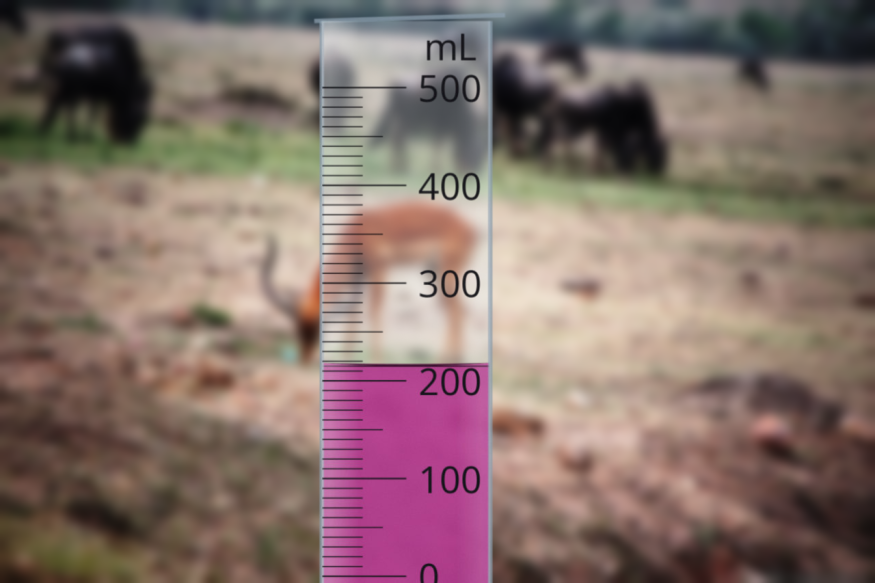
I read 215mL
